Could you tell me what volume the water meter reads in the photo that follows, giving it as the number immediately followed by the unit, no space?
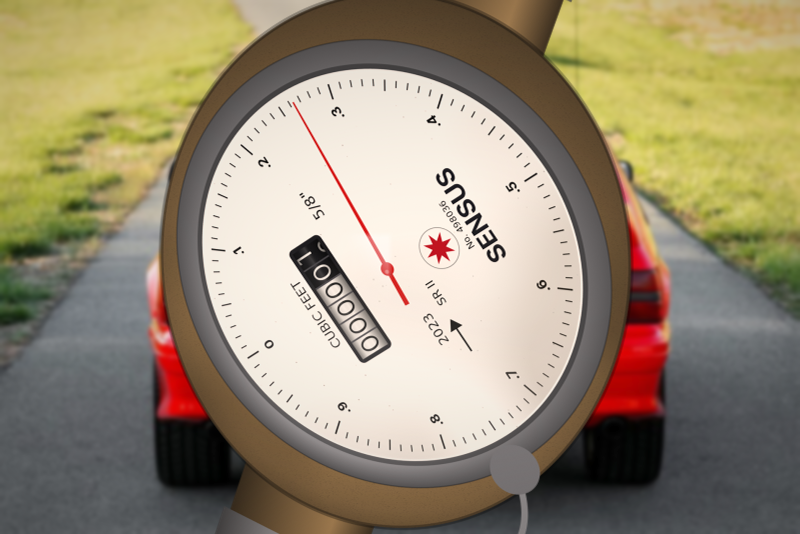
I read 1.26ft³
